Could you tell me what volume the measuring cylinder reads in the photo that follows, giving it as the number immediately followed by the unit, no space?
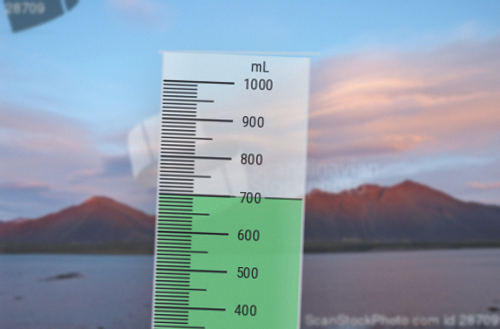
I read 700mL
